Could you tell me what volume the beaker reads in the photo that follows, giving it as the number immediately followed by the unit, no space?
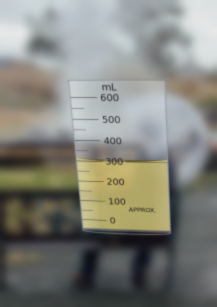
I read 300mL
